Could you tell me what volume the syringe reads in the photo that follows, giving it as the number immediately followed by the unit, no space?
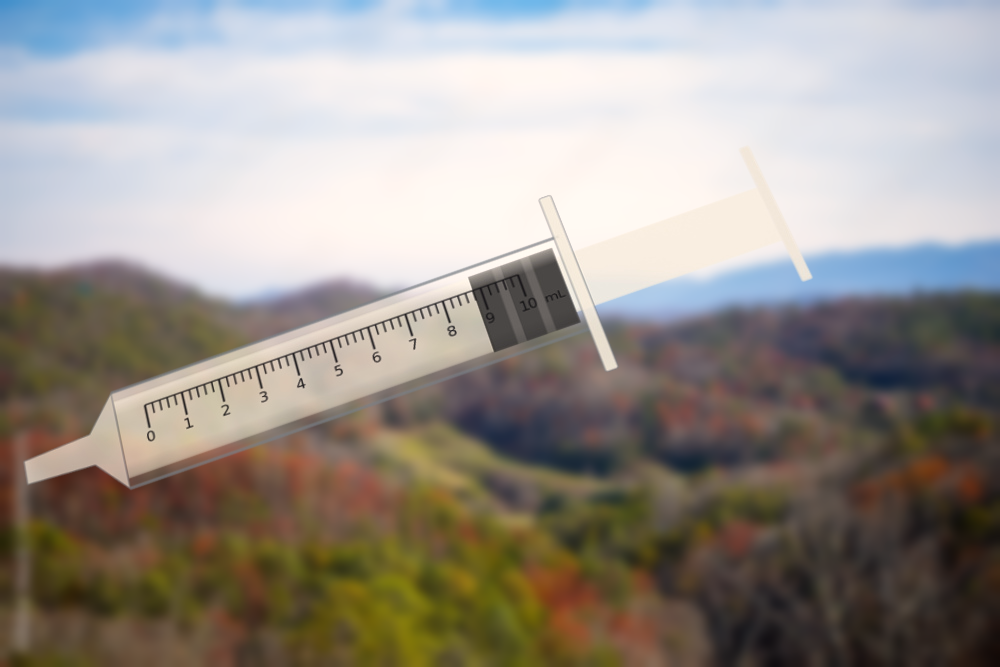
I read 8.8mL
